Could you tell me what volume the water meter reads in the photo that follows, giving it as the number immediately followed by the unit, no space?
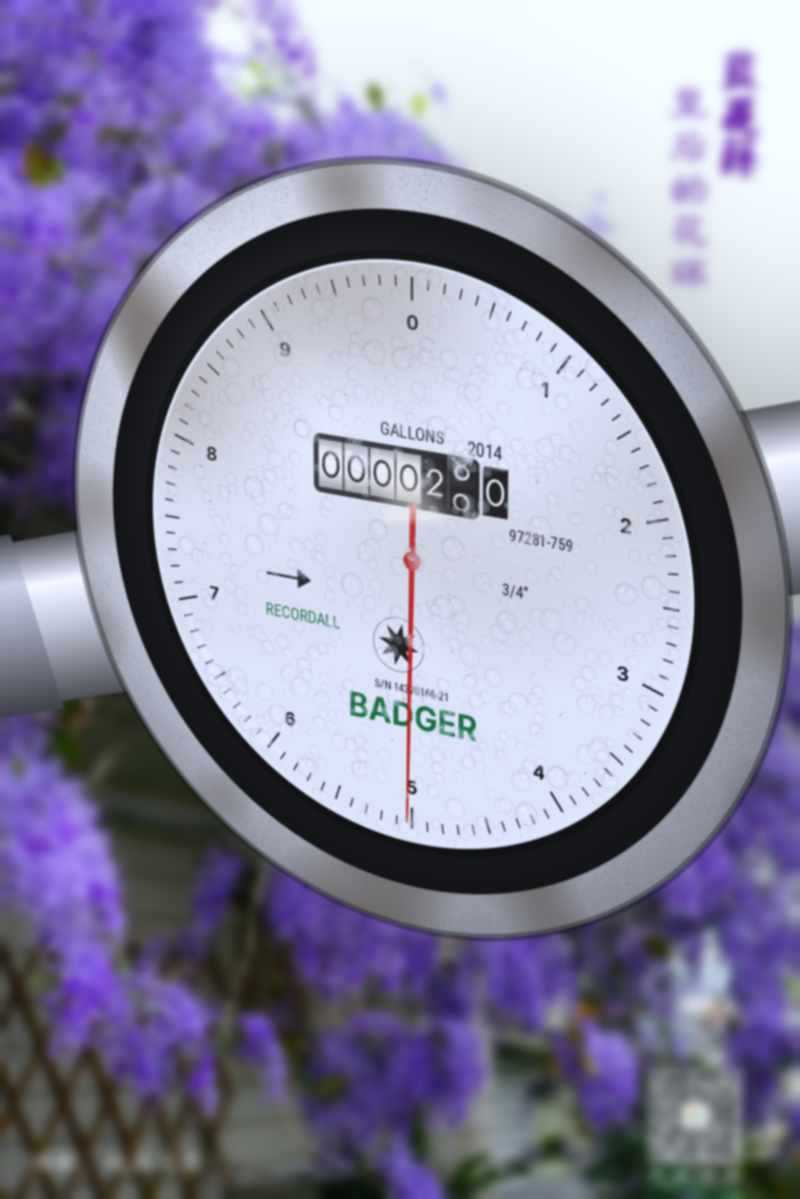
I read 285.0gal
